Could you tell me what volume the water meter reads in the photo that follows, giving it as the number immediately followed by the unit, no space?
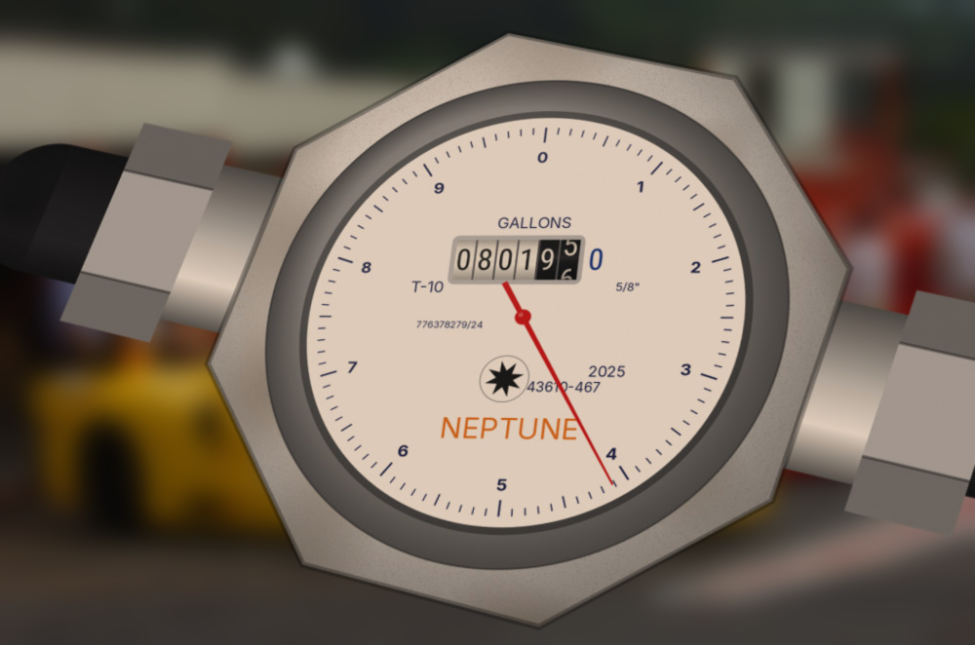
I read 801954.1gal
